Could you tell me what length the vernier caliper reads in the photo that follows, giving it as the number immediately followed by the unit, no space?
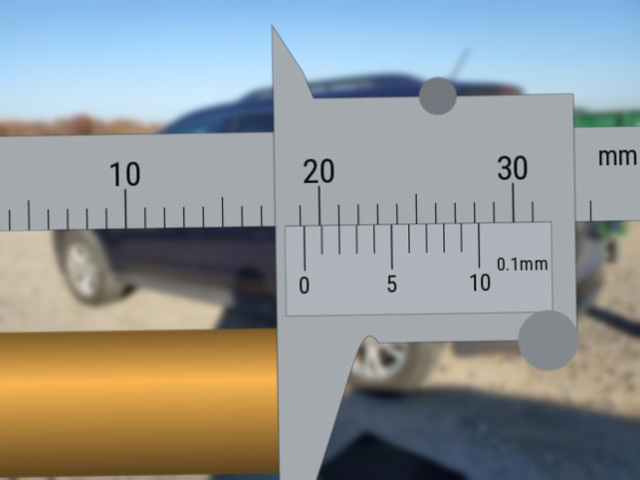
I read 19.2mm
